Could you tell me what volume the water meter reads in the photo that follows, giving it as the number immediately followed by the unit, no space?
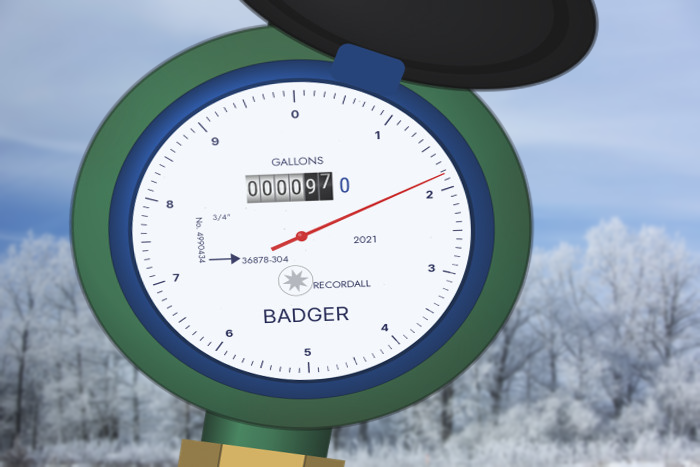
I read 971.8gal
